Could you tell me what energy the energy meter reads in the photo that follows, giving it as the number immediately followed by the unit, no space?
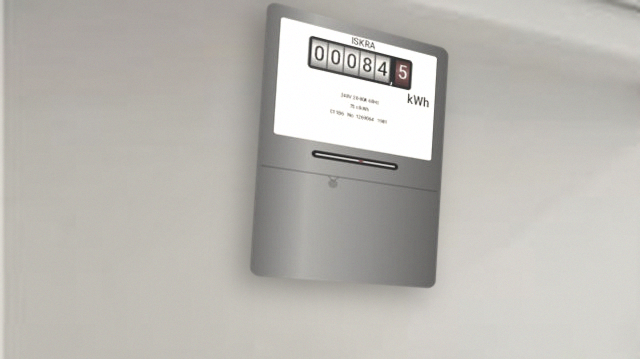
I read 84.5kWh
